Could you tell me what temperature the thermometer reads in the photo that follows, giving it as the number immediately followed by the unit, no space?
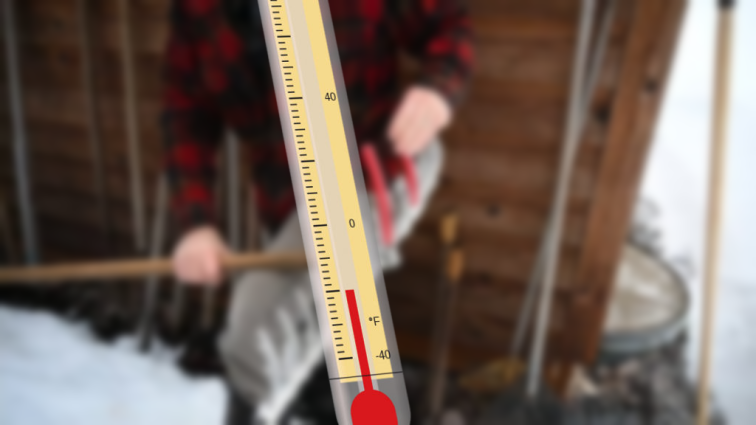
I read -20°F
